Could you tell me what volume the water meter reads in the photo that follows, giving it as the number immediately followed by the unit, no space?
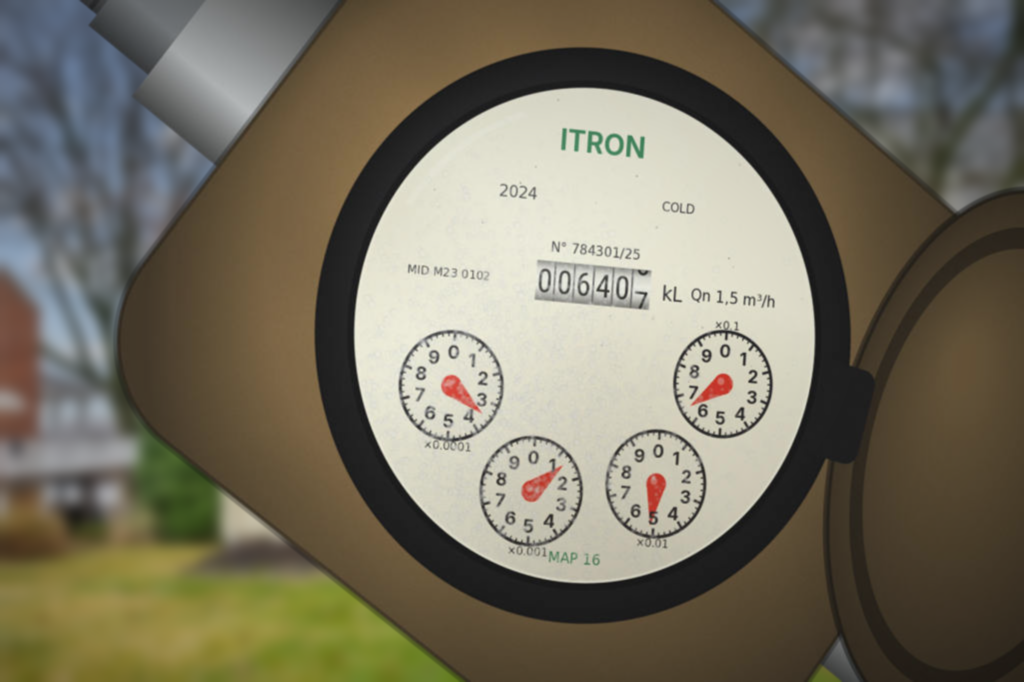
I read 6406.6513kL
